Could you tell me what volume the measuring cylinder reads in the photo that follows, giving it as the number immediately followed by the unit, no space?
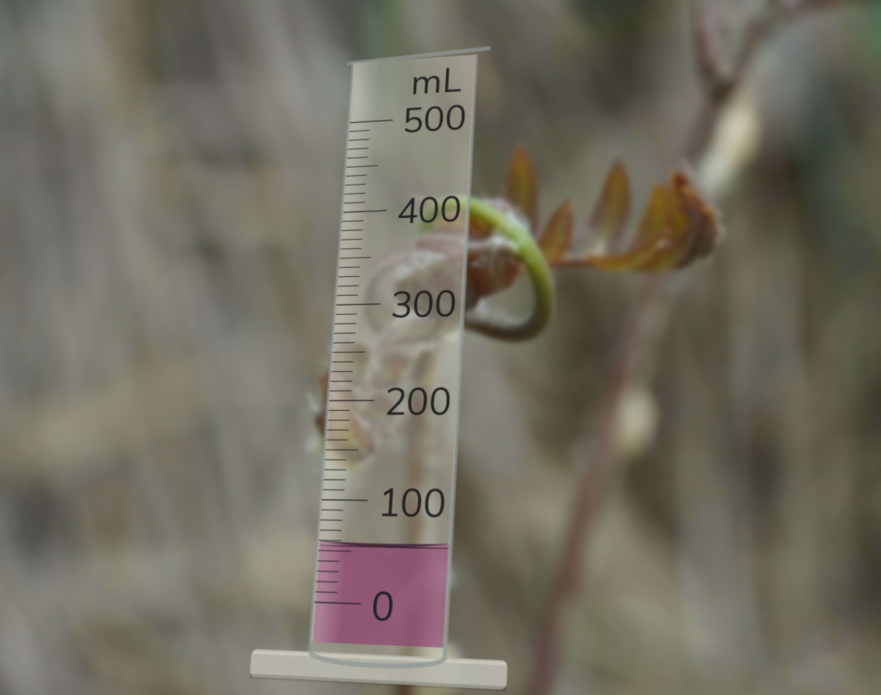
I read 55mL
